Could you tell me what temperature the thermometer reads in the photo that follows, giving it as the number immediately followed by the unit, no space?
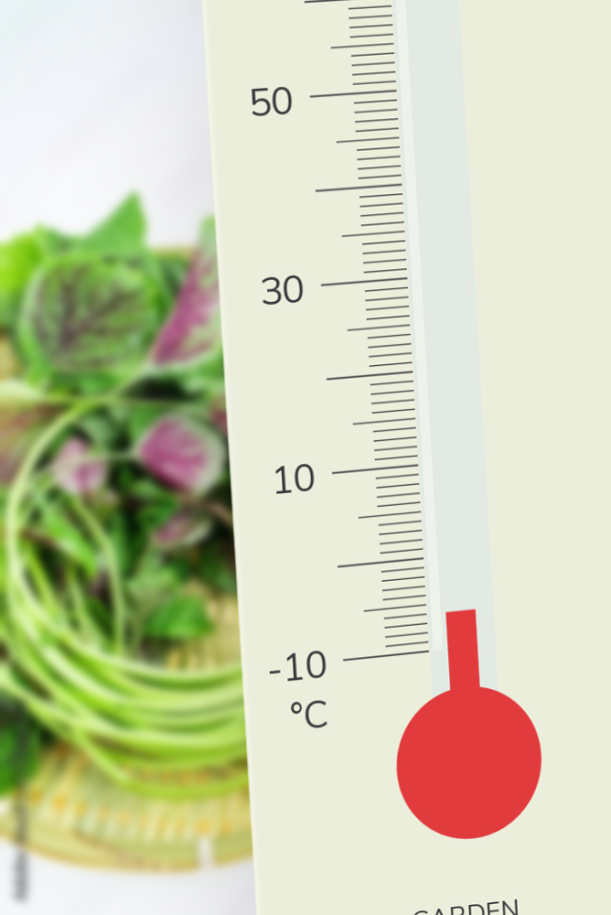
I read -6°C
